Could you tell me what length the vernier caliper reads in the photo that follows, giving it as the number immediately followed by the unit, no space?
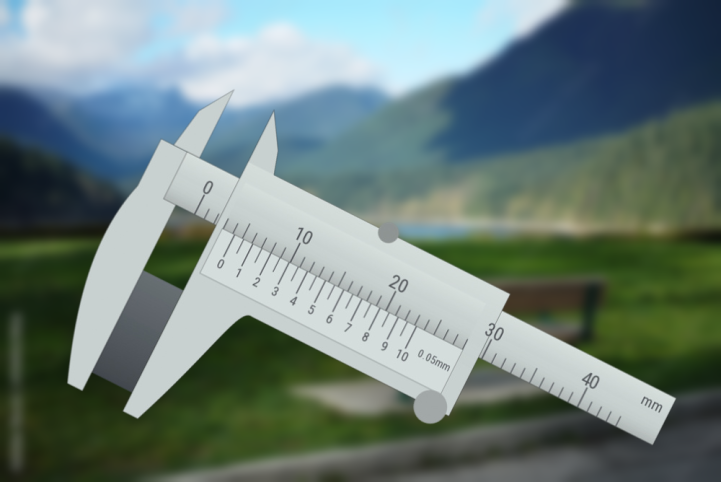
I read 4.2mm
